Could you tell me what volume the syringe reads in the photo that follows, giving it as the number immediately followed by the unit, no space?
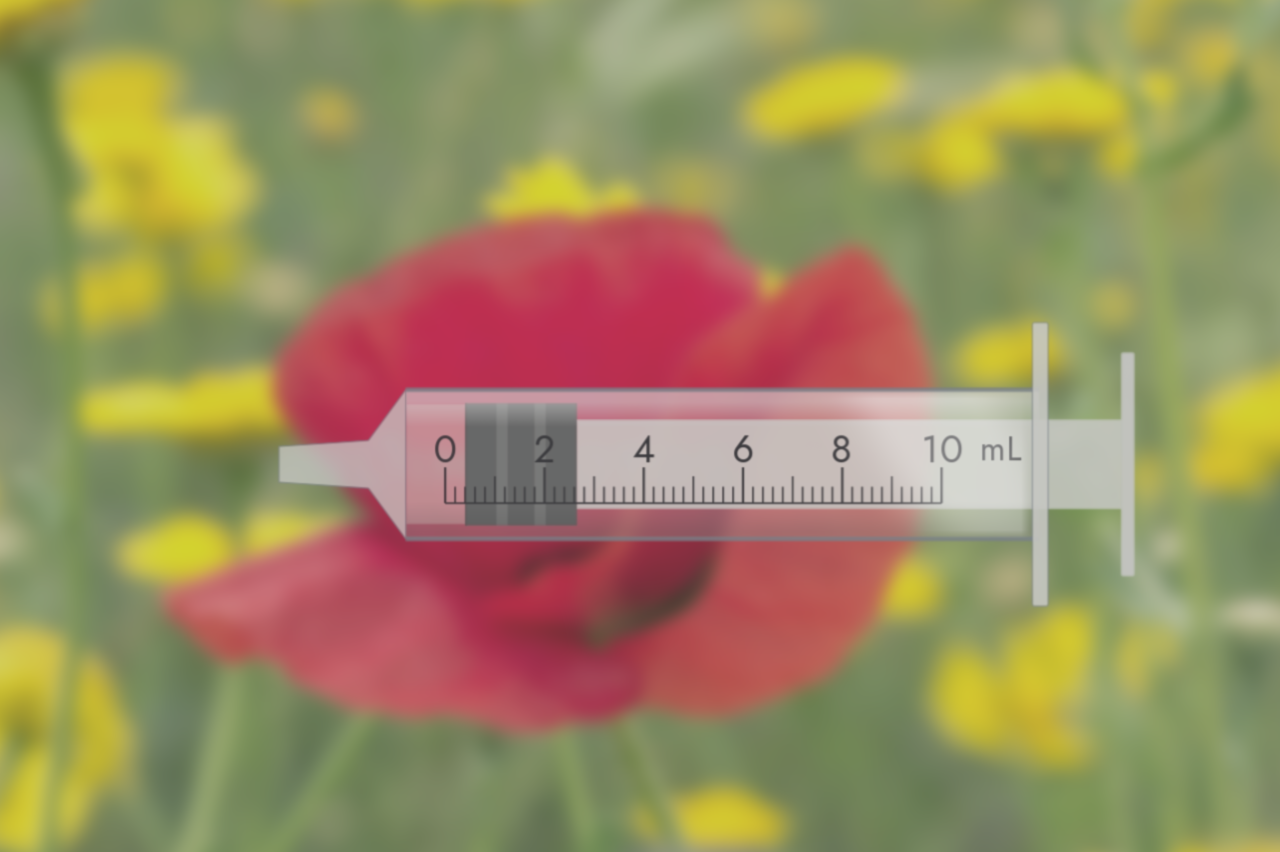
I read 0.4mL
